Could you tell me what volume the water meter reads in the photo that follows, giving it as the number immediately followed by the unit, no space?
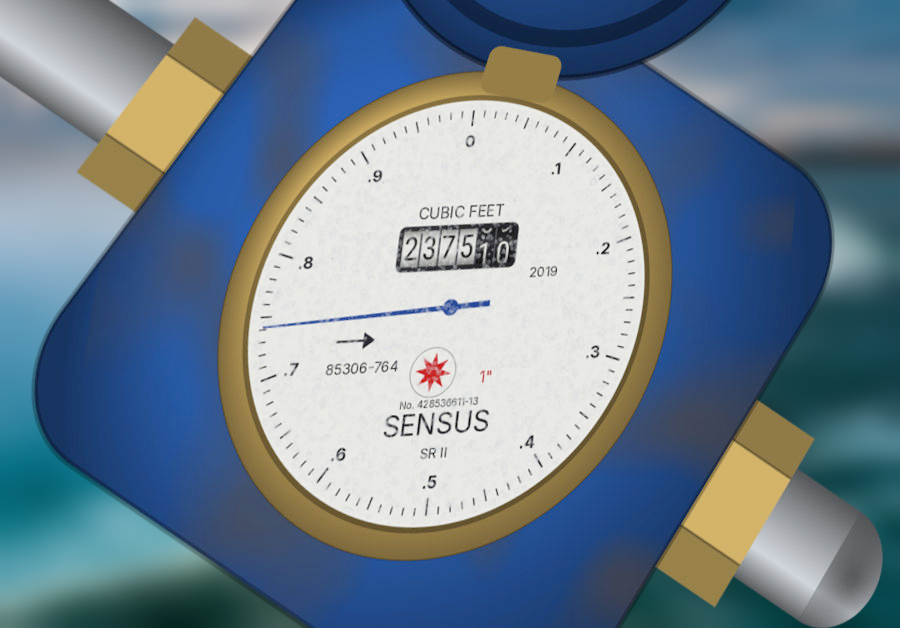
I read 237509.74ft³
